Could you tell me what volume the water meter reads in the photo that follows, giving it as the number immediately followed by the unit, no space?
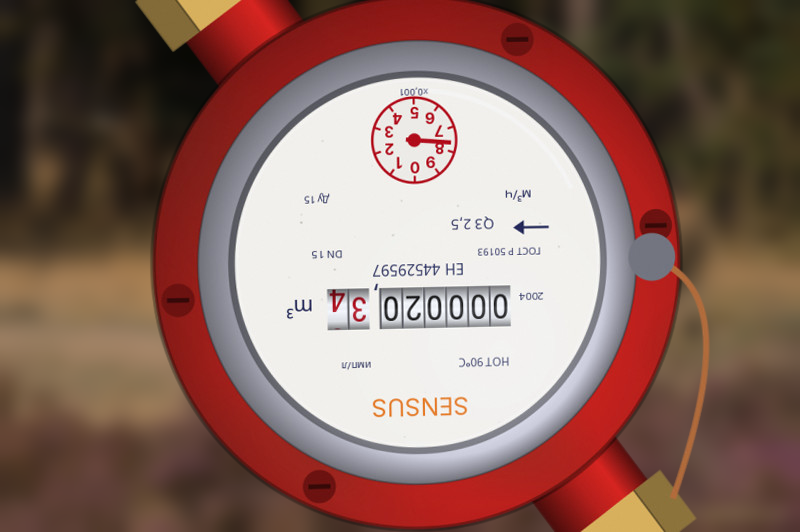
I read 20.337m³
